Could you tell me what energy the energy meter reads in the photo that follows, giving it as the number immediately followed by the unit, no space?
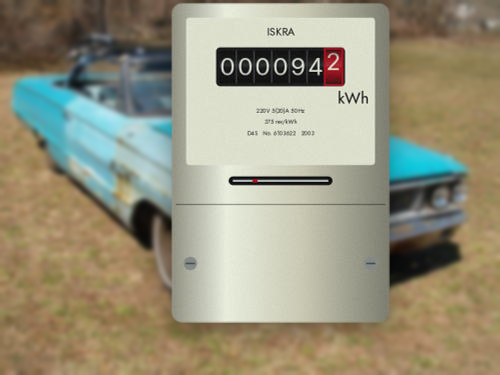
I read 94.2kWh
